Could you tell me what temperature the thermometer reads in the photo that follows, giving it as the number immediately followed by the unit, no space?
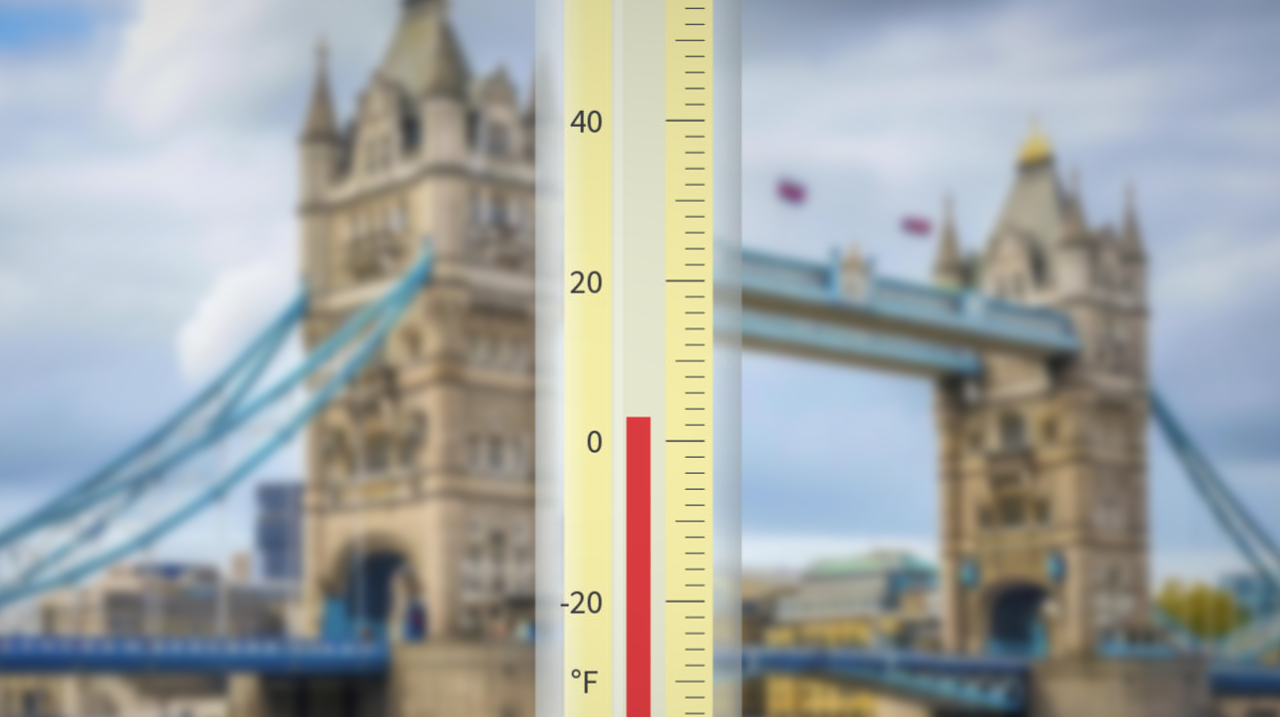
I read 3°F
